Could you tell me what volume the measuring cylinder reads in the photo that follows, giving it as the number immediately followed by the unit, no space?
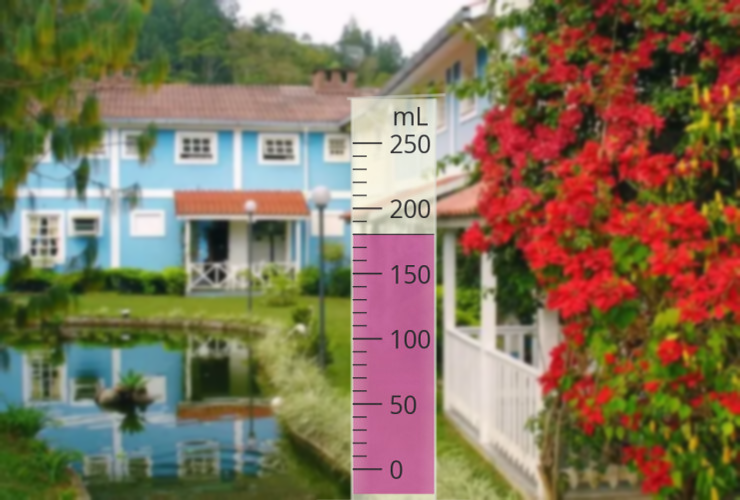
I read 180mL
